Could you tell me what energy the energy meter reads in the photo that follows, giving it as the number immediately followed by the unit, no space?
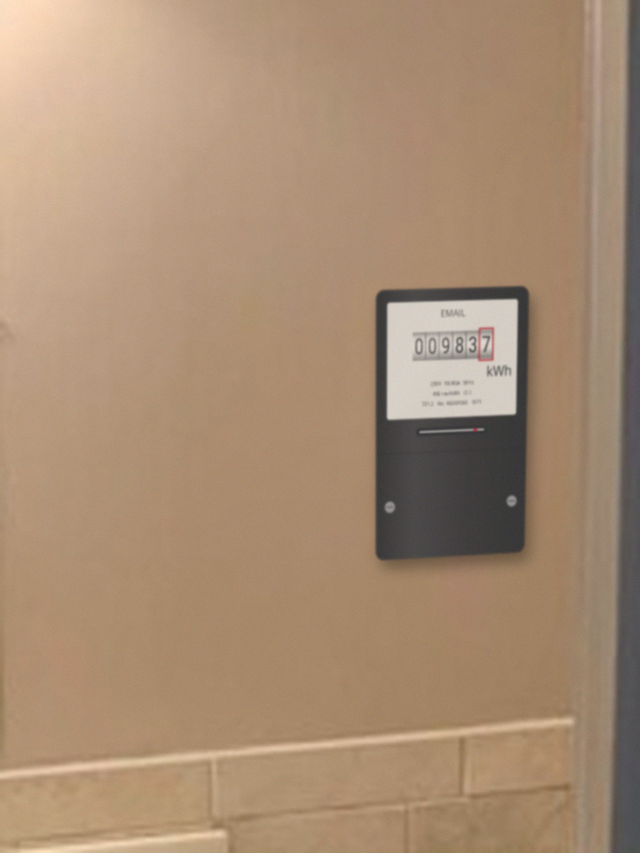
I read 983.7kWh
